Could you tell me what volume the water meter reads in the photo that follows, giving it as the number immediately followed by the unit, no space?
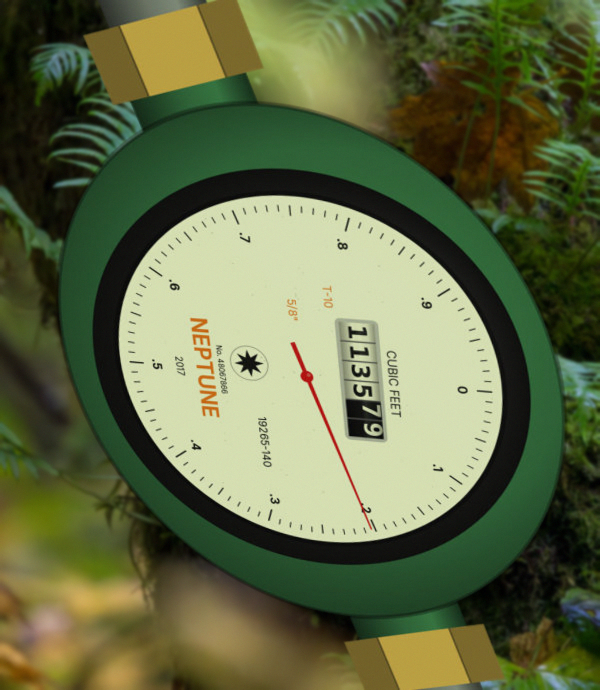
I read 113579.20ft³
